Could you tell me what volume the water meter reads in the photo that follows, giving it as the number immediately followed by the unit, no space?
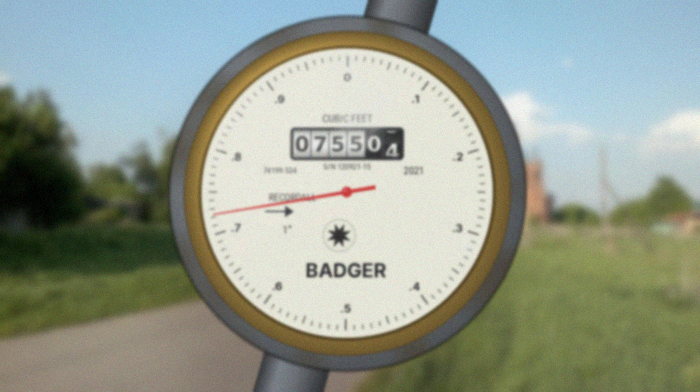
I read 75503.72ft³
